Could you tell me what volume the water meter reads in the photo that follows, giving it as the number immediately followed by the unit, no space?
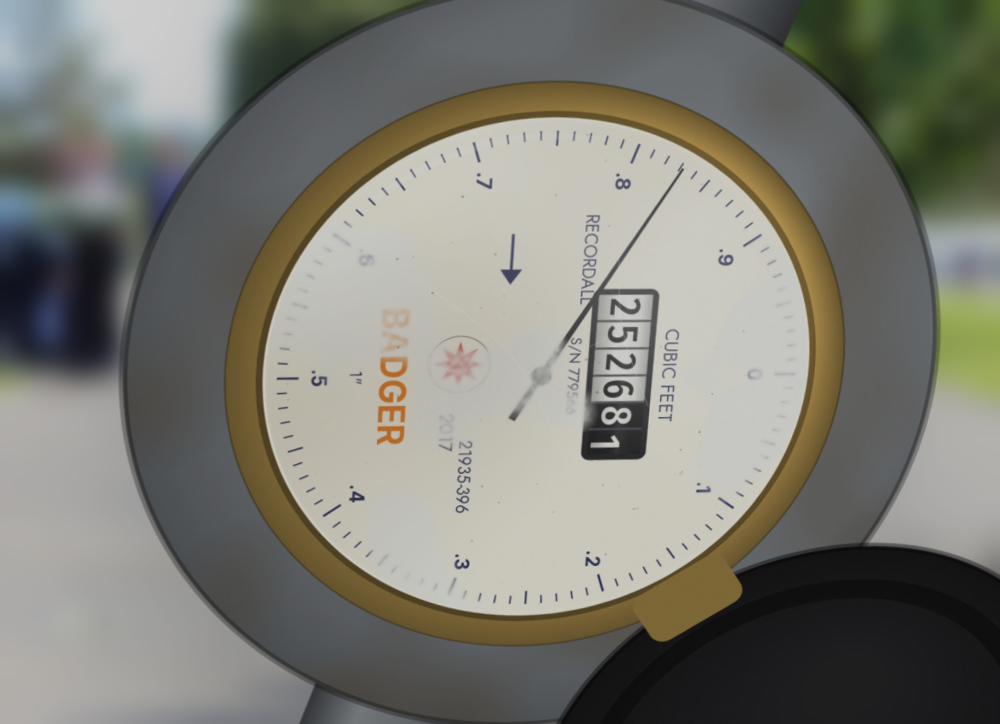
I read 252680.83ft³
